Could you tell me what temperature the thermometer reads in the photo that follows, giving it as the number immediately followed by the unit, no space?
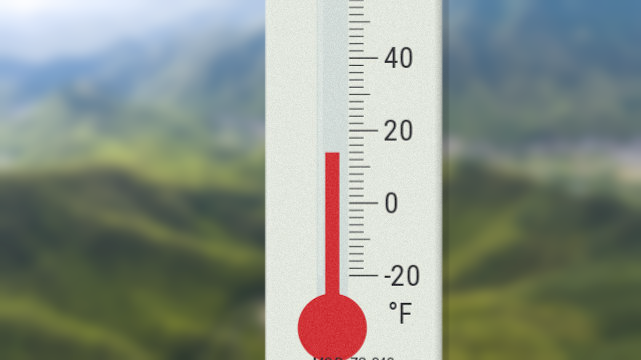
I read 14°F
